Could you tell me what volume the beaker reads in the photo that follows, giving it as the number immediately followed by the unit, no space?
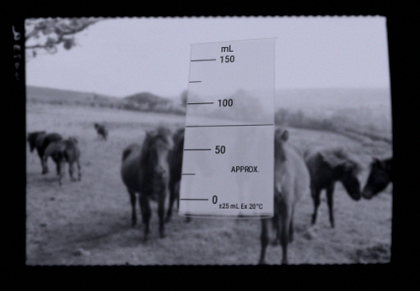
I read 75mL
